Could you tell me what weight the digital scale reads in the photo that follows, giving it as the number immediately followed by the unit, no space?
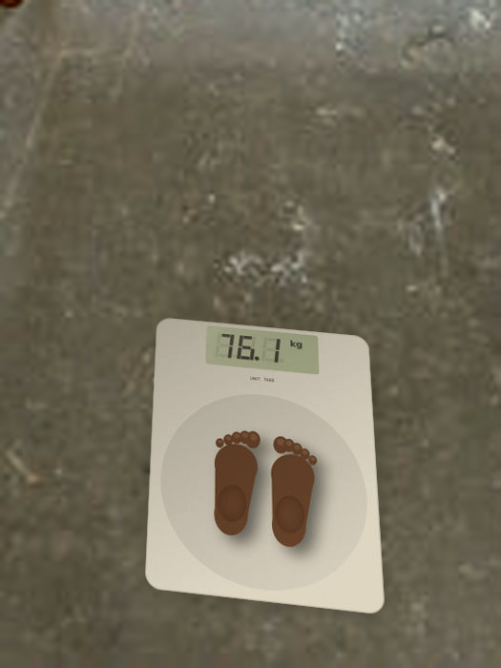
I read 76.1kg
